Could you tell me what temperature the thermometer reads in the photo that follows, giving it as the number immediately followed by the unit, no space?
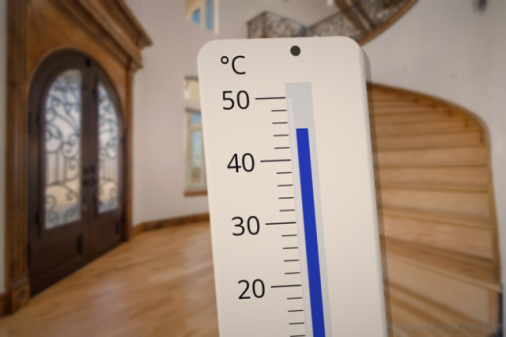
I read 45°C
